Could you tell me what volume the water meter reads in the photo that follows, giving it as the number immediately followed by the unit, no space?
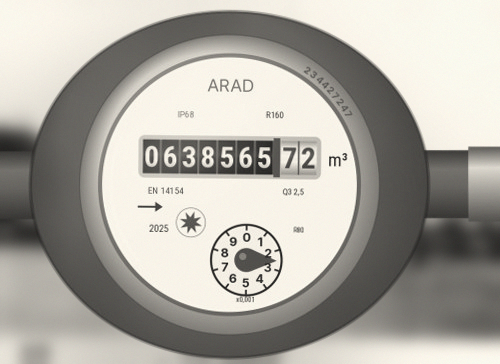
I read 638565.722m³
